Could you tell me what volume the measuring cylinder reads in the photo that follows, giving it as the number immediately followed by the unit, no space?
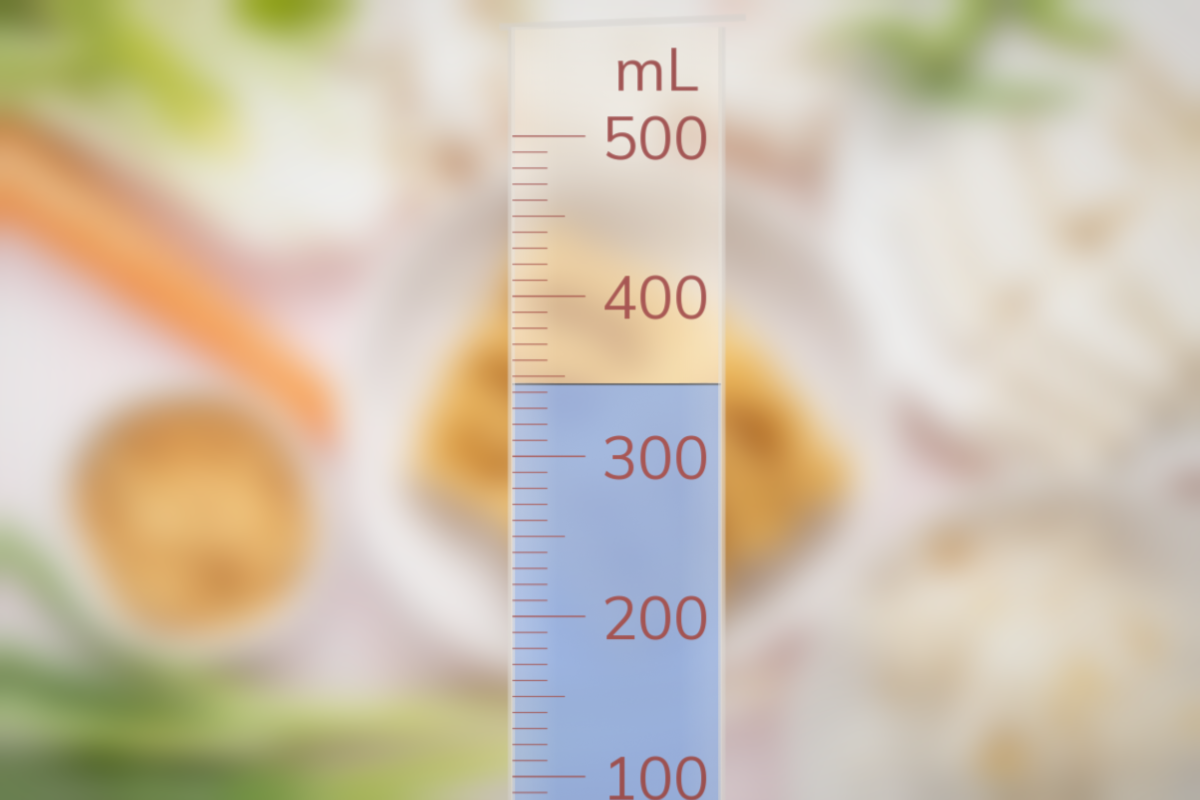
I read 345mL
